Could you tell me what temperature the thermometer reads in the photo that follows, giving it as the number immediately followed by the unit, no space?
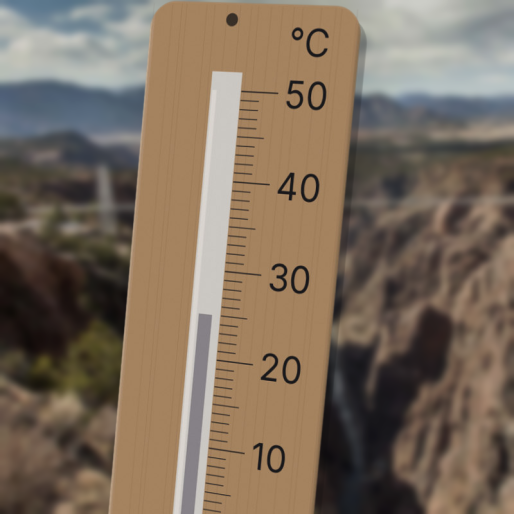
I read 25°C
